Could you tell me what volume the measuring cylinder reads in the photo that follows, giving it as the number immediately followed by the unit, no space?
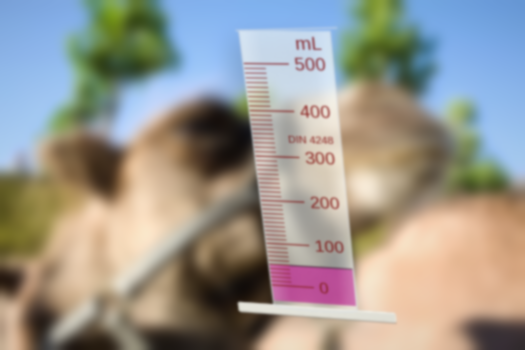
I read 50mL
